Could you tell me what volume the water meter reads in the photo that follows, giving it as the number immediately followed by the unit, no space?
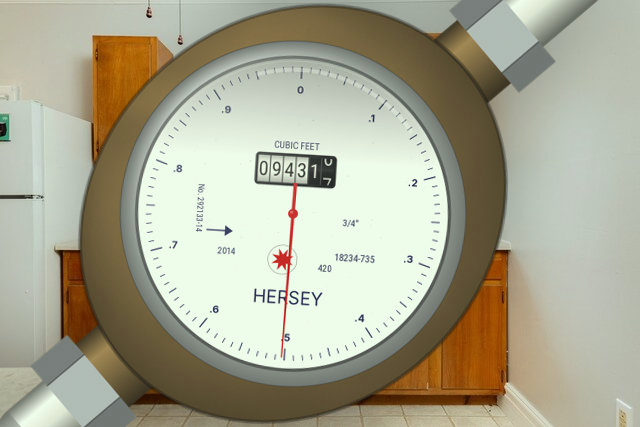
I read 94316.50ft³
